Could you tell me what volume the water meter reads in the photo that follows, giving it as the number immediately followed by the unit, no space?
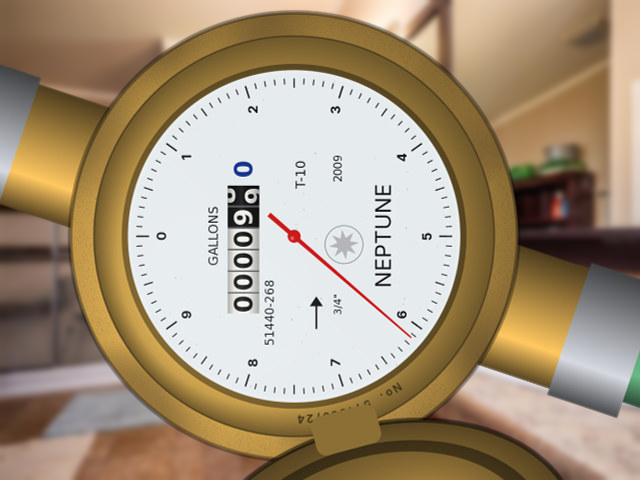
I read 986.1gal
